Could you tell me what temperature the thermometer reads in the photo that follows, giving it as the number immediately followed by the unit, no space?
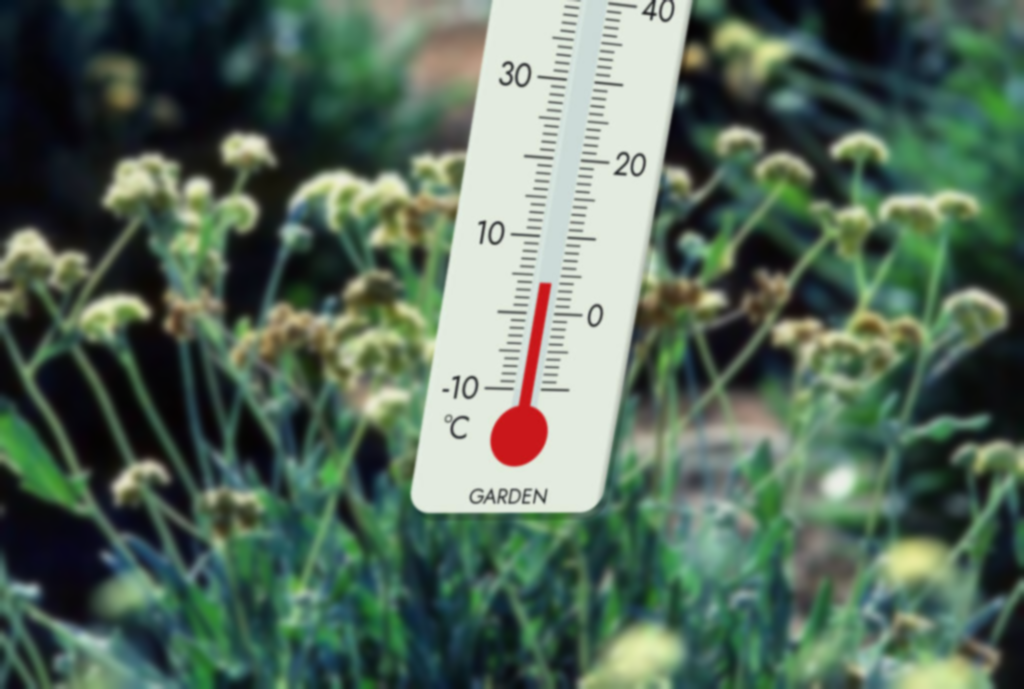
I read 4°C
